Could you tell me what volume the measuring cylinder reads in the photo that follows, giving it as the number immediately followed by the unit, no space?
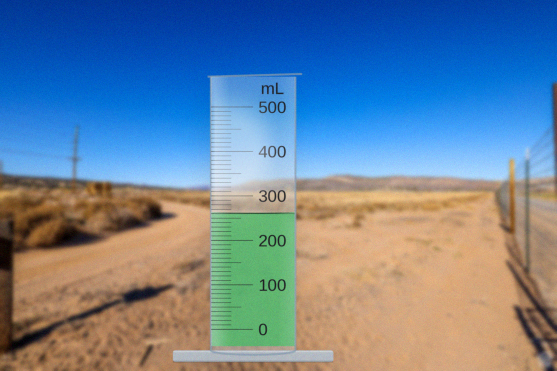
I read 260mL
